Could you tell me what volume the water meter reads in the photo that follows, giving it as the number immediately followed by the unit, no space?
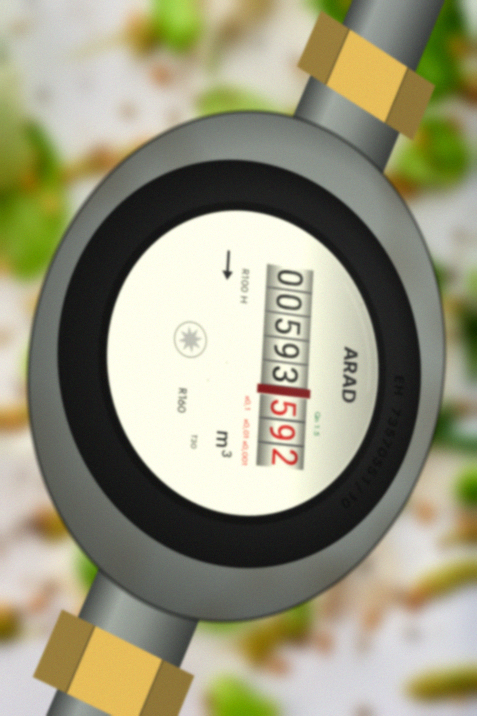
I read 593.592m³
